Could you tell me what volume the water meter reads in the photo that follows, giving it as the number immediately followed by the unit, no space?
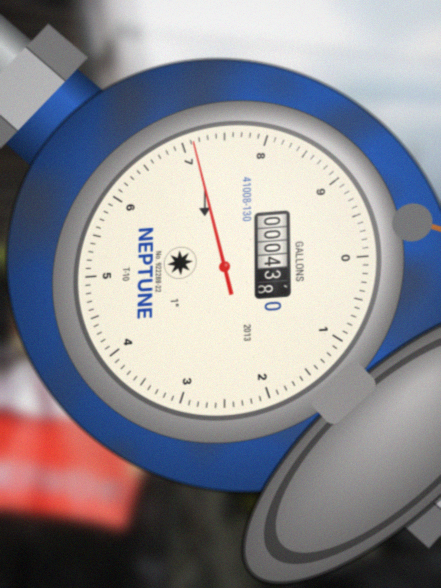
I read 4377.1gal
